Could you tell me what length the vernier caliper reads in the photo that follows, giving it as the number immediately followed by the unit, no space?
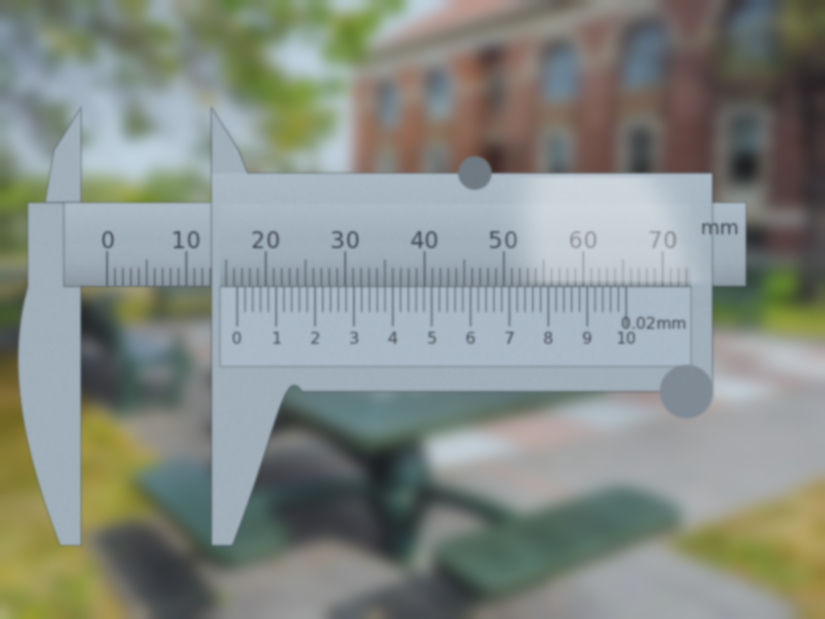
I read 16.4mm
